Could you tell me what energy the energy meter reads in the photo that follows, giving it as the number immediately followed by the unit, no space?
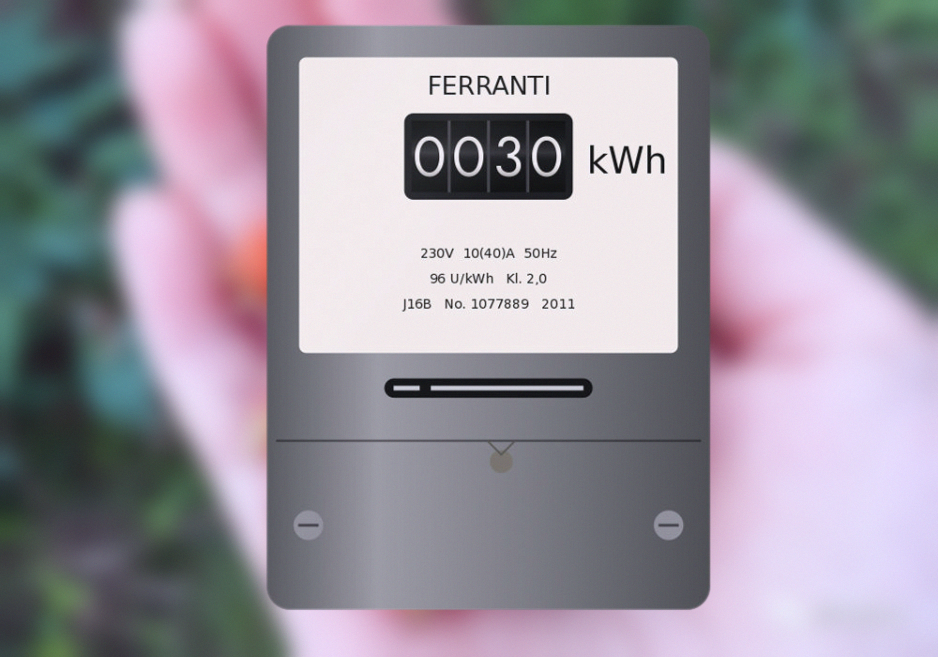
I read 30kWh
